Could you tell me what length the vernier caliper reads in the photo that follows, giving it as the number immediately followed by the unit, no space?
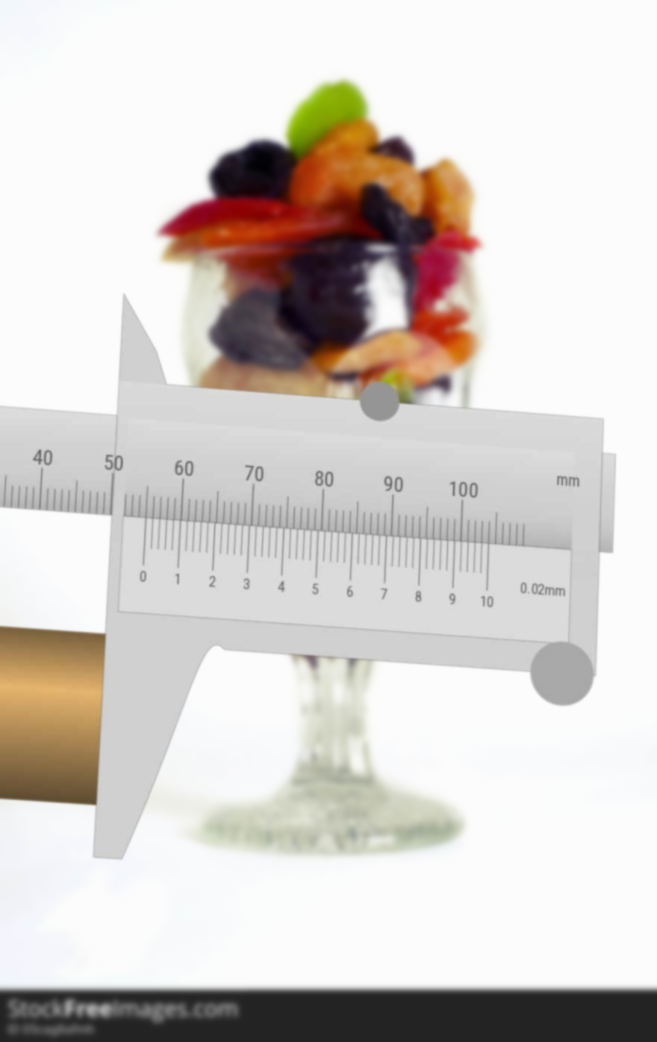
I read 55.0mm
